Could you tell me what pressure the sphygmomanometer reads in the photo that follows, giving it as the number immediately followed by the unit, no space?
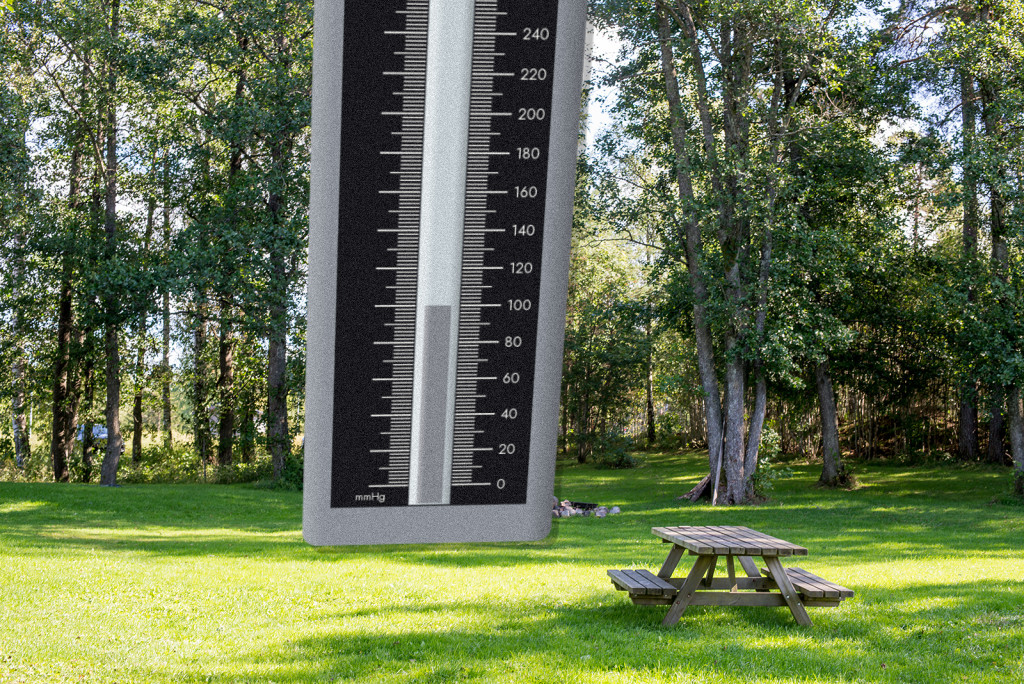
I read 100mmHg
